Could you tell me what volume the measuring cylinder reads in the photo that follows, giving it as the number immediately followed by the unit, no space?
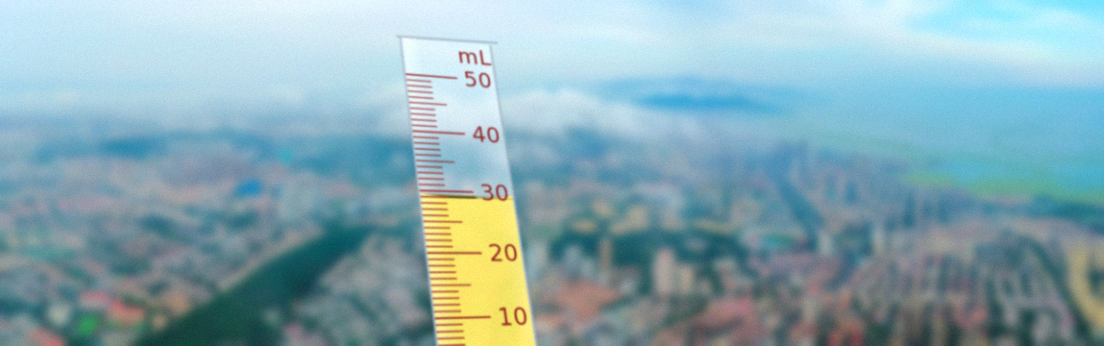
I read 29mL
